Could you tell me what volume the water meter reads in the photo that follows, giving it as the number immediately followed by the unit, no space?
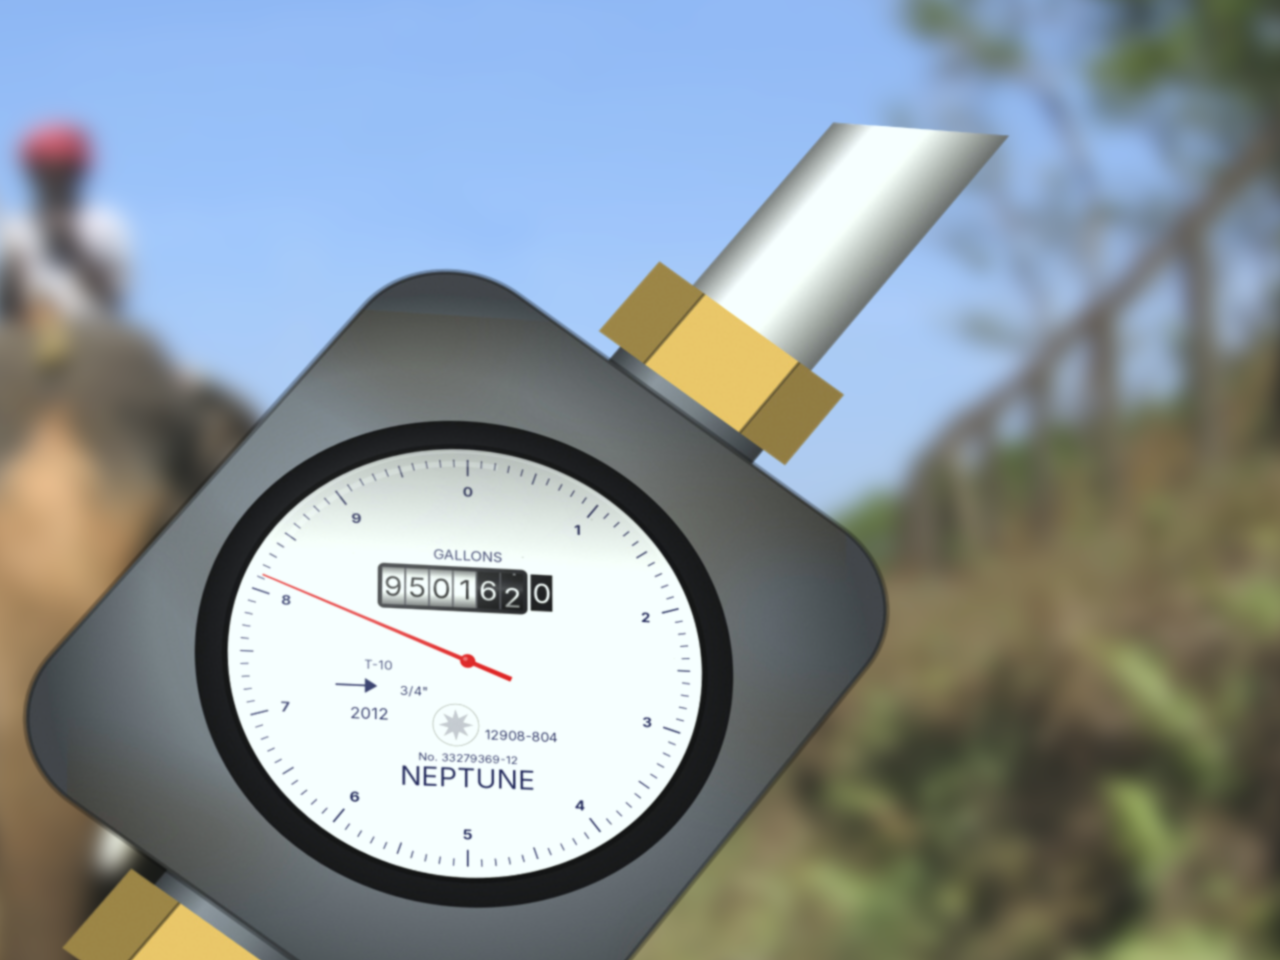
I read 9501618.1gal
